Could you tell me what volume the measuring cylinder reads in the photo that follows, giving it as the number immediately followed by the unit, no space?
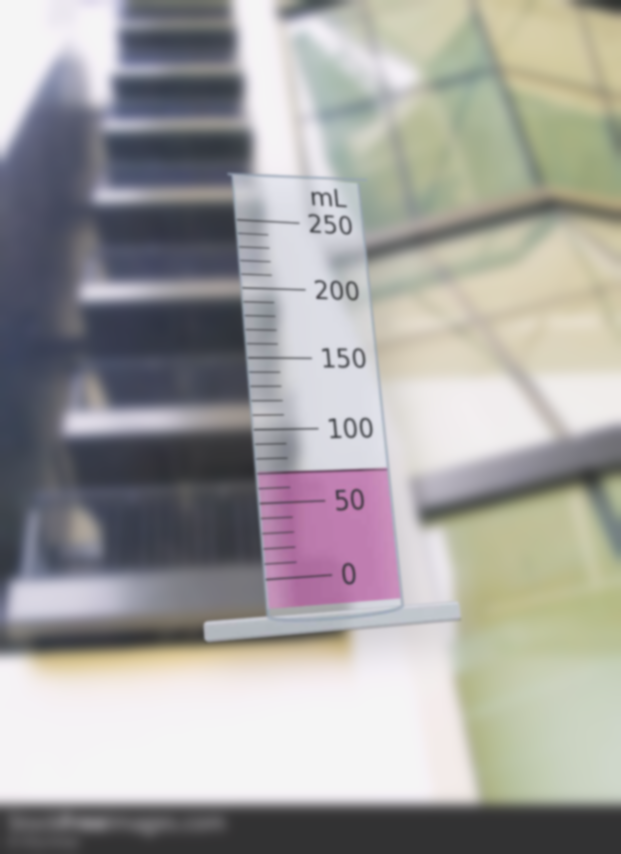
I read 70mL
